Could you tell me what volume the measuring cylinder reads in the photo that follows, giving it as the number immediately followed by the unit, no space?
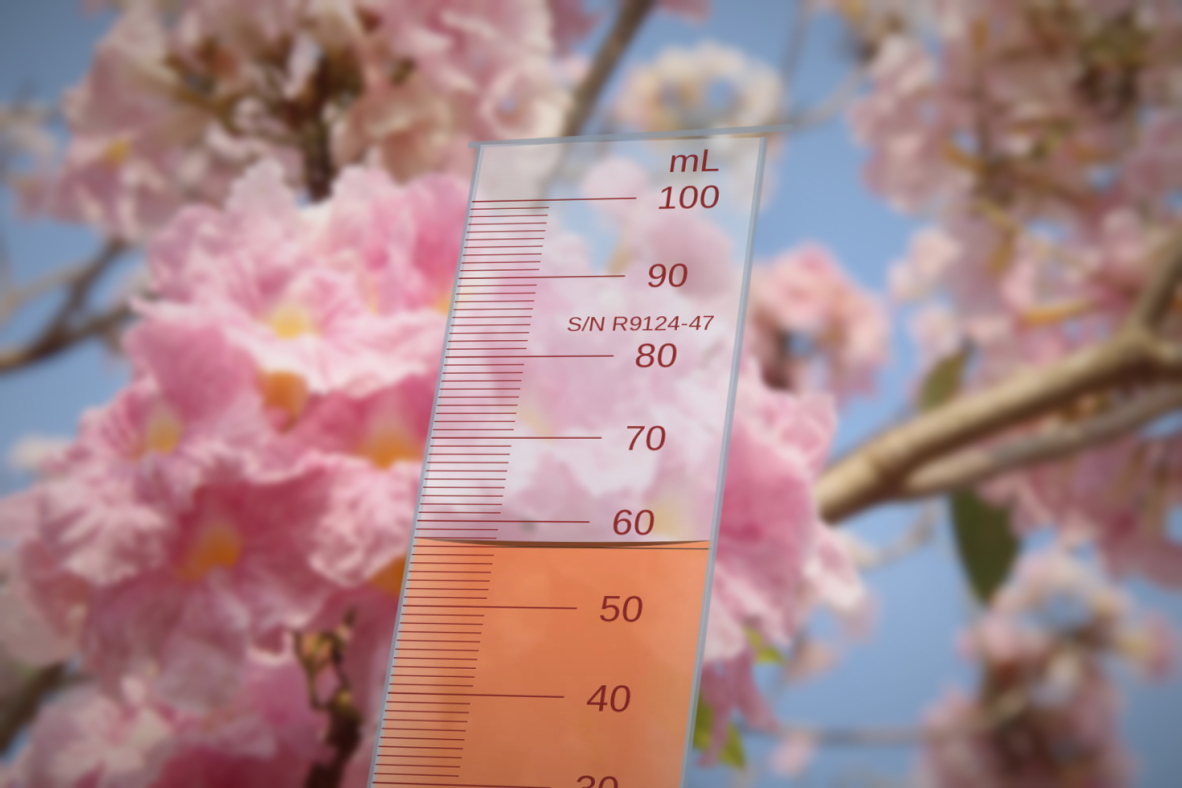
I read 57mL
